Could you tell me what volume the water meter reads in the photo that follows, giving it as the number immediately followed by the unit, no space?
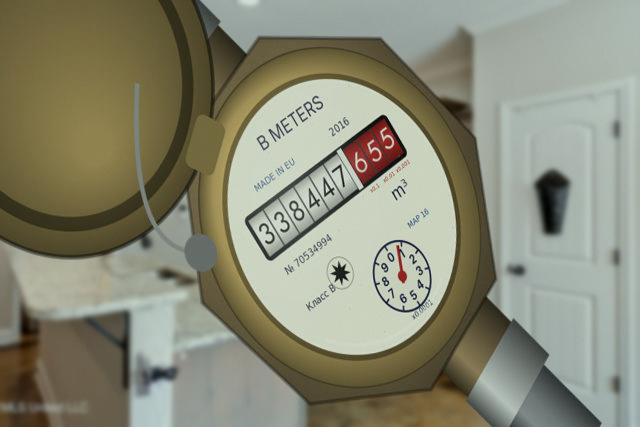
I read 338447.6550m³
